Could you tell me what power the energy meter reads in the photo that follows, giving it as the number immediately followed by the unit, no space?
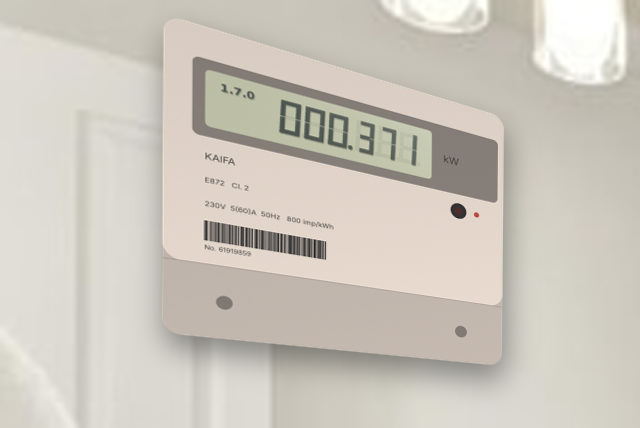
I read 0.371kW
